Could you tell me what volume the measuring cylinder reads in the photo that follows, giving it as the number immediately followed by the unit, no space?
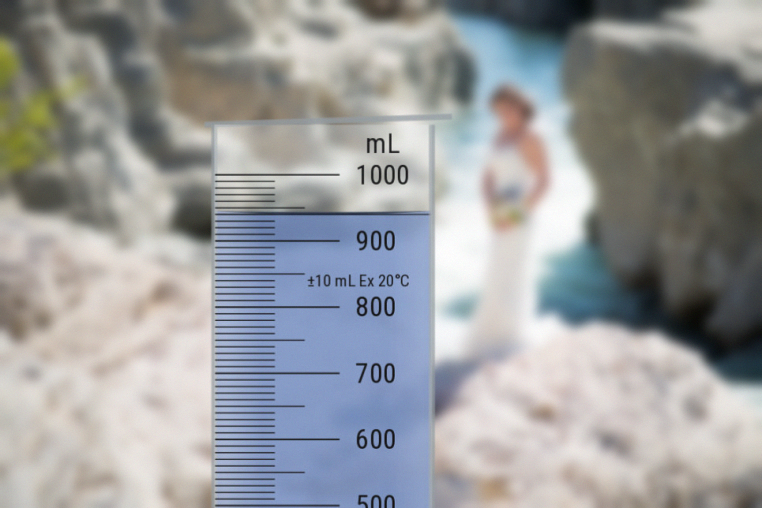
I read 940mL
